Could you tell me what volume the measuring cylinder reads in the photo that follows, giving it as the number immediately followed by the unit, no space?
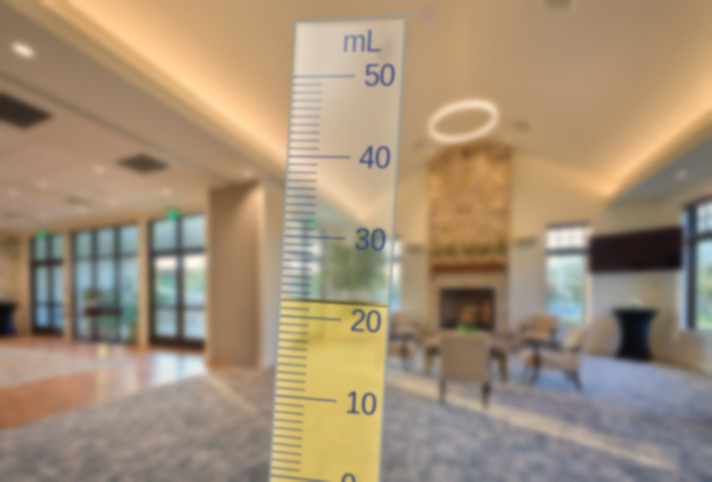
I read 22mL
